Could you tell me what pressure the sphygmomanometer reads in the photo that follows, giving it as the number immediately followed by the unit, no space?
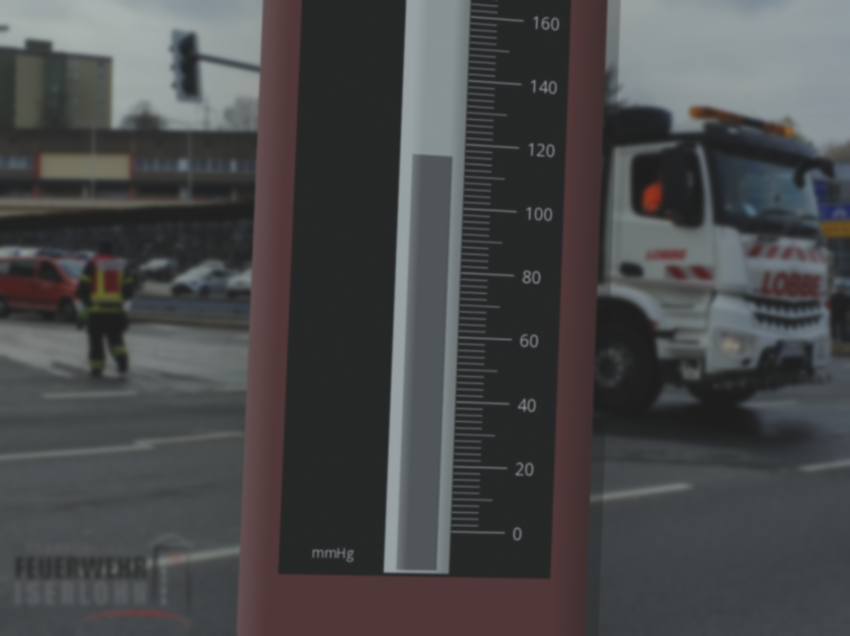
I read 116mmHg
